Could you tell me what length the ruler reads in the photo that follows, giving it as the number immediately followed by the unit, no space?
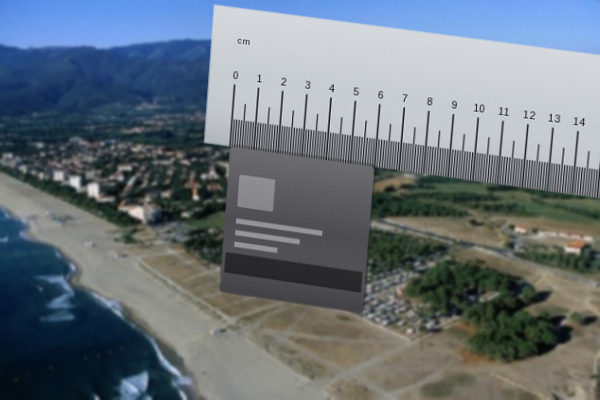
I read 6cm
